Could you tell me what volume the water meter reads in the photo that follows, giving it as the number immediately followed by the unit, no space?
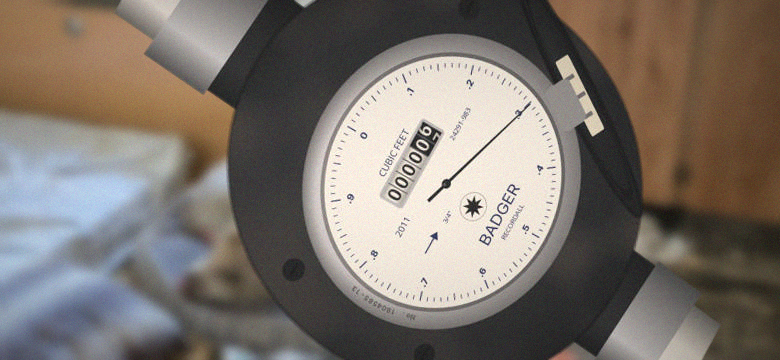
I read 6.30ft³
